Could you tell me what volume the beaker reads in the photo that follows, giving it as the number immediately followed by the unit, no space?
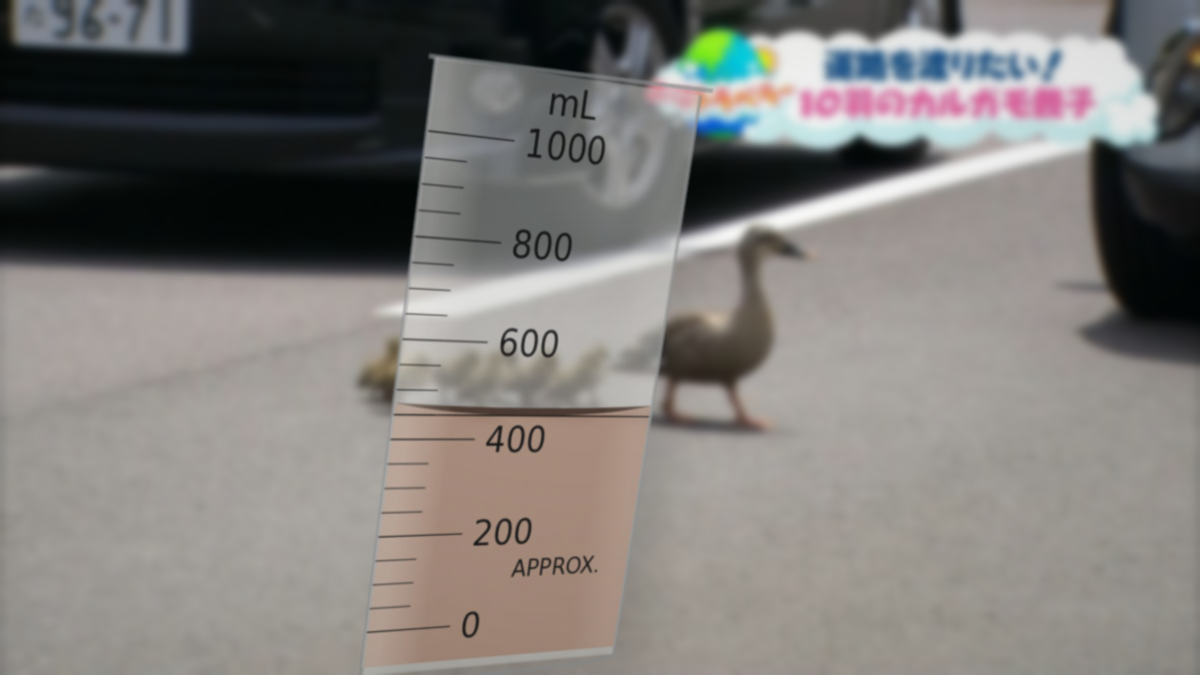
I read 450mL
